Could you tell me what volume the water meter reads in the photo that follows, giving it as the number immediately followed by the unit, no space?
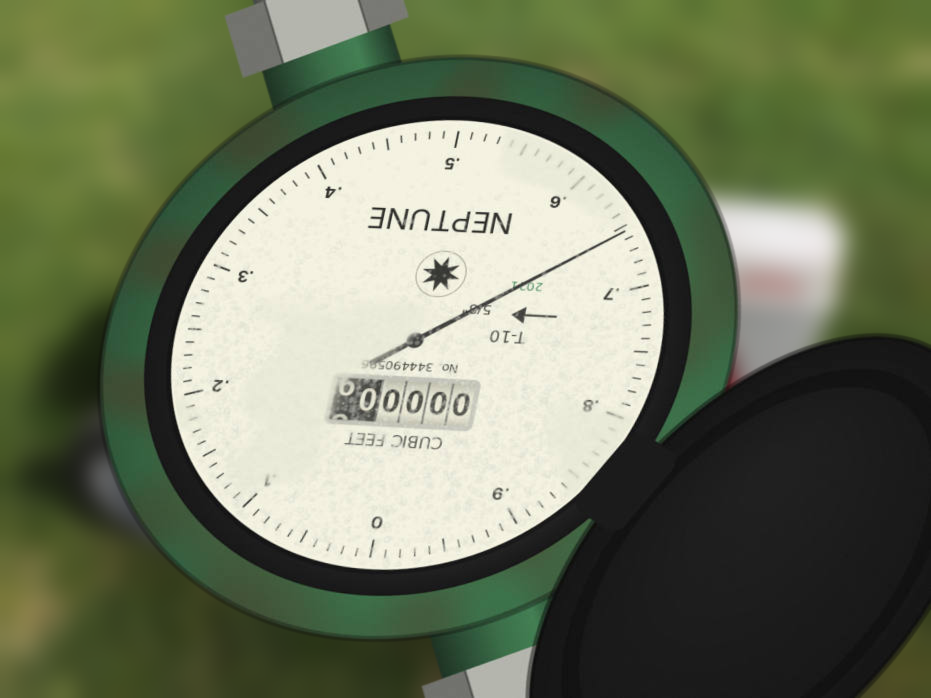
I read 8.65ft³
